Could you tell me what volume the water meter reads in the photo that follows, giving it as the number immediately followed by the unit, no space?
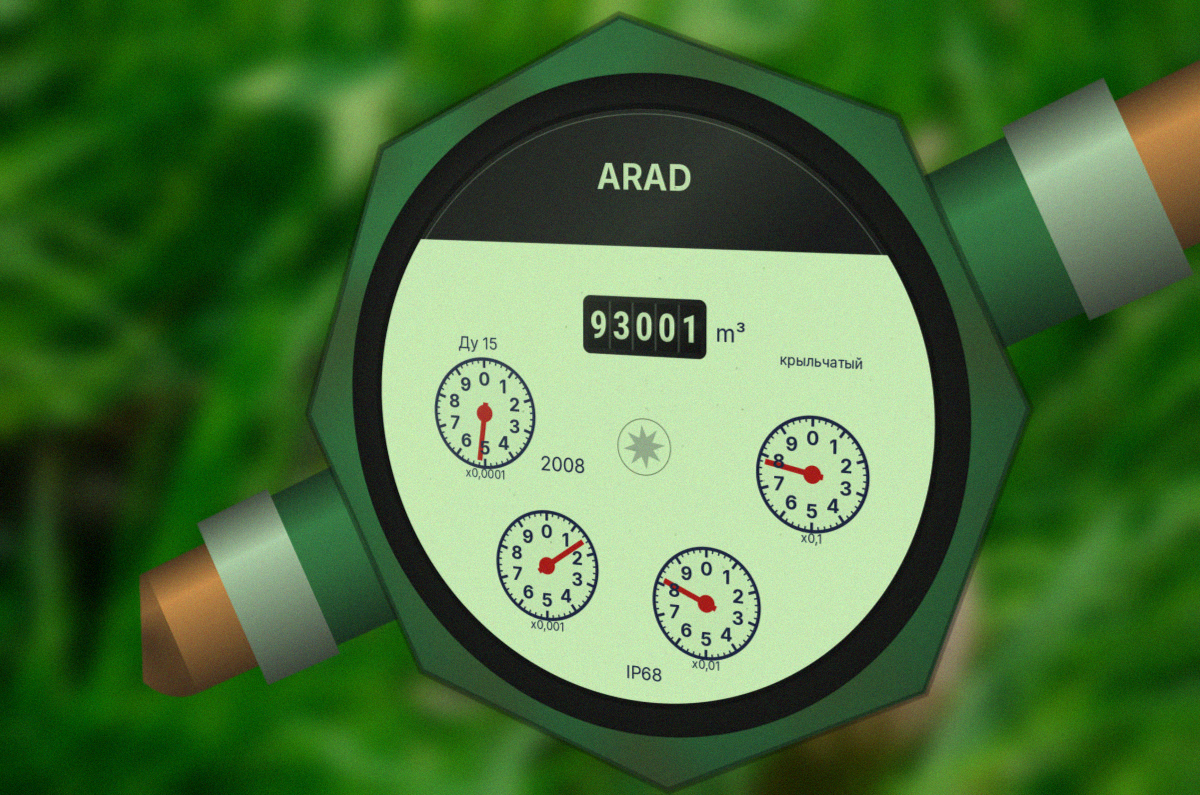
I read 93001.7815m³
